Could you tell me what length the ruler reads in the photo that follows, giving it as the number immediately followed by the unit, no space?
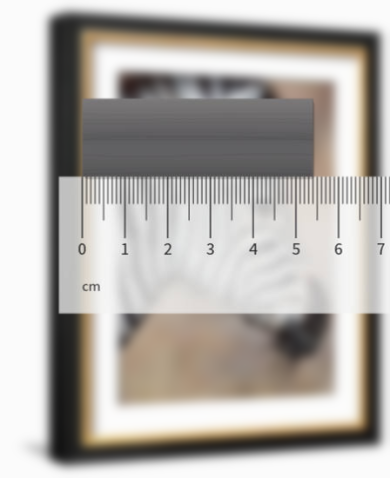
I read 5.4cm
